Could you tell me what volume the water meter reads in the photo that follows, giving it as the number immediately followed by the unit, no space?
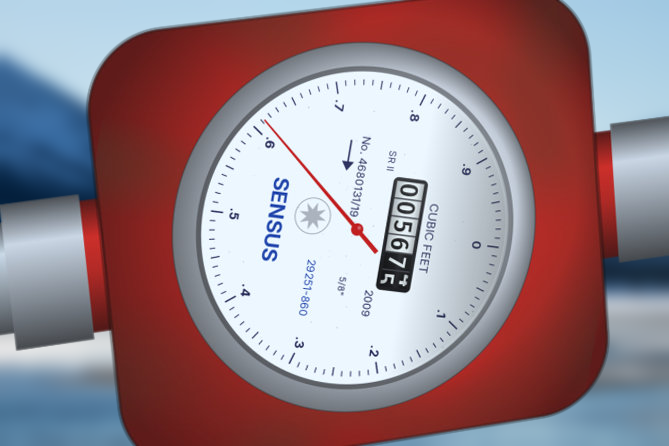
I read 5674.61ft³
